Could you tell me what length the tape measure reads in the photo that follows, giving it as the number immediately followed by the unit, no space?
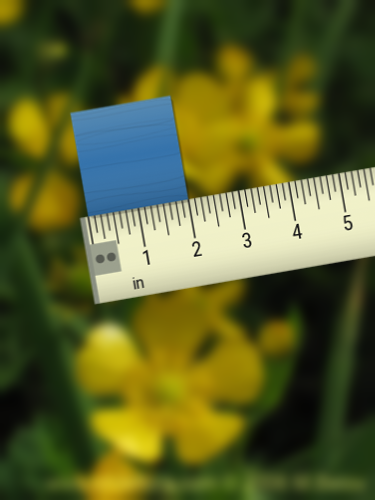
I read 2in
